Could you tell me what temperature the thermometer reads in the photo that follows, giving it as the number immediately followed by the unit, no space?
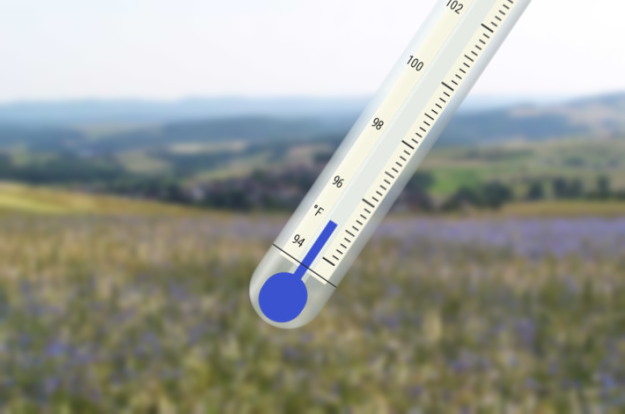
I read 95°F
